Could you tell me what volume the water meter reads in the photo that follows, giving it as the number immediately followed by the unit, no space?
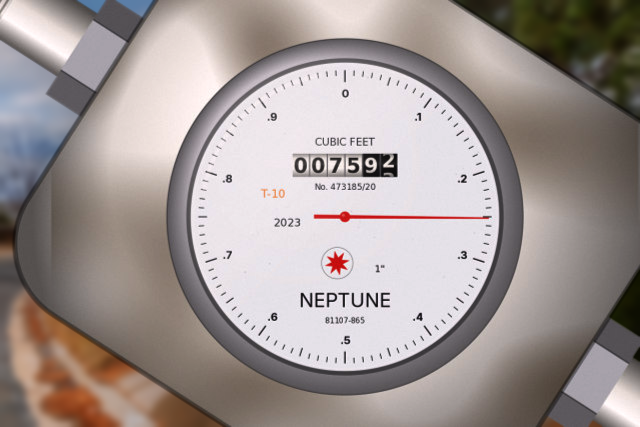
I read 7592.25ft³
